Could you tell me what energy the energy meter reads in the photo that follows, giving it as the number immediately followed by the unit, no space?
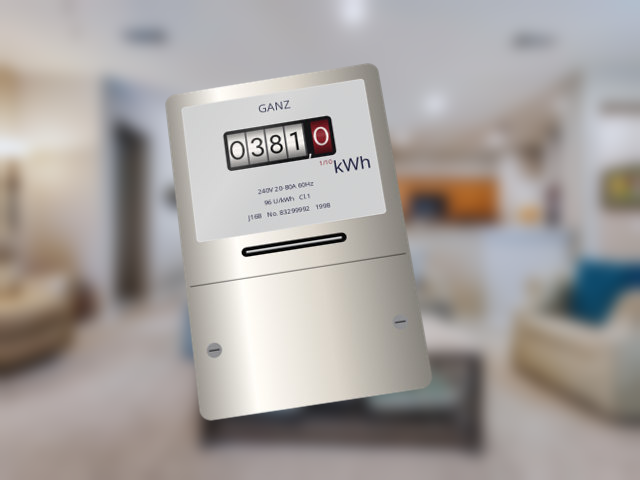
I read 381.0kWh
